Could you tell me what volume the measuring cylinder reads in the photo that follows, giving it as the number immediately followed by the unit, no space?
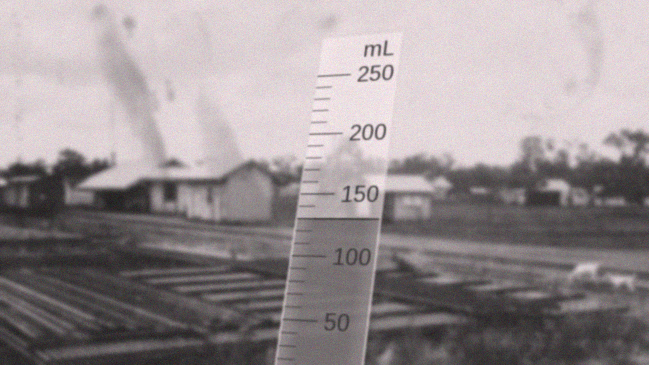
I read 130mL
